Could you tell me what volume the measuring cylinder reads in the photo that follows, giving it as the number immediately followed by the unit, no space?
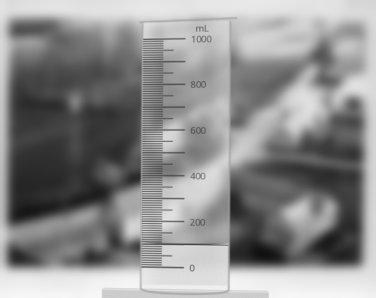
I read 100mL
